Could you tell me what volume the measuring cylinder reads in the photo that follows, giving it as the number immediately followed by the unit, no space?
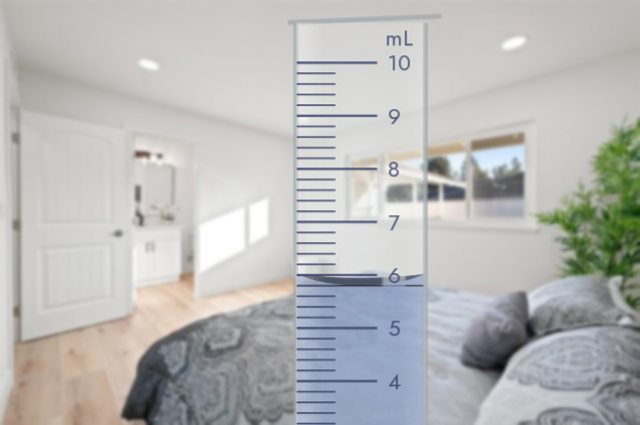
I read 5.8mL
